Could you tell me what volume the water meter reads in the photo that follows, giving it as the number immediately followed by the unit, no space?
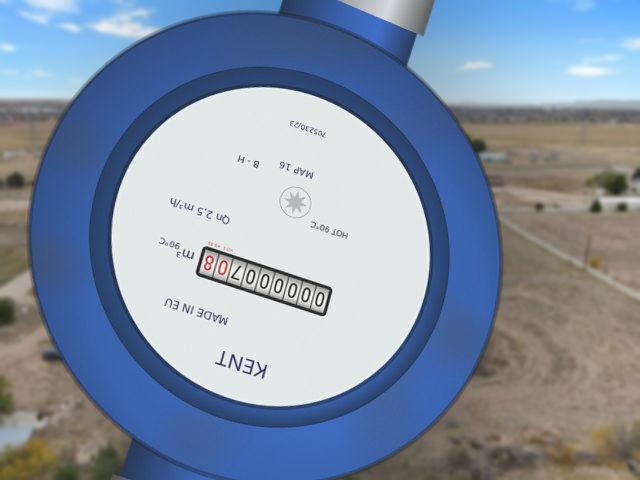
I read 7.08m³
